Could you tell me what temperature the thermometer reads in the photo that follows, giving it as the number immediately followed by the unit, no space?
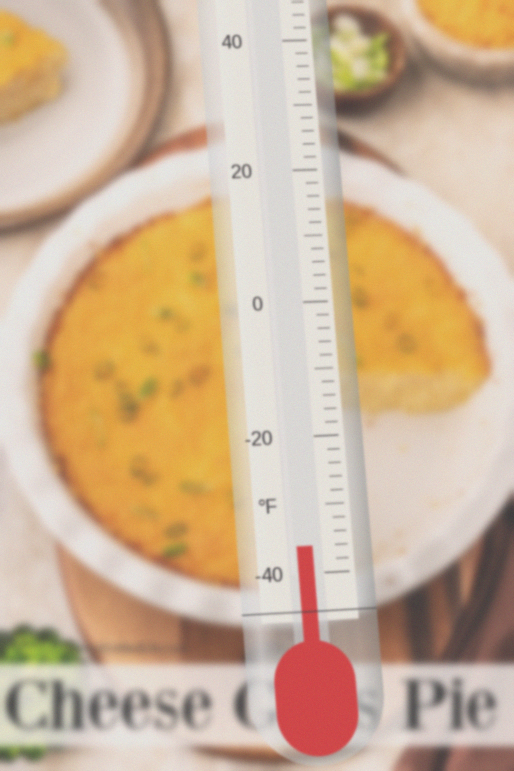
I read -36°F
